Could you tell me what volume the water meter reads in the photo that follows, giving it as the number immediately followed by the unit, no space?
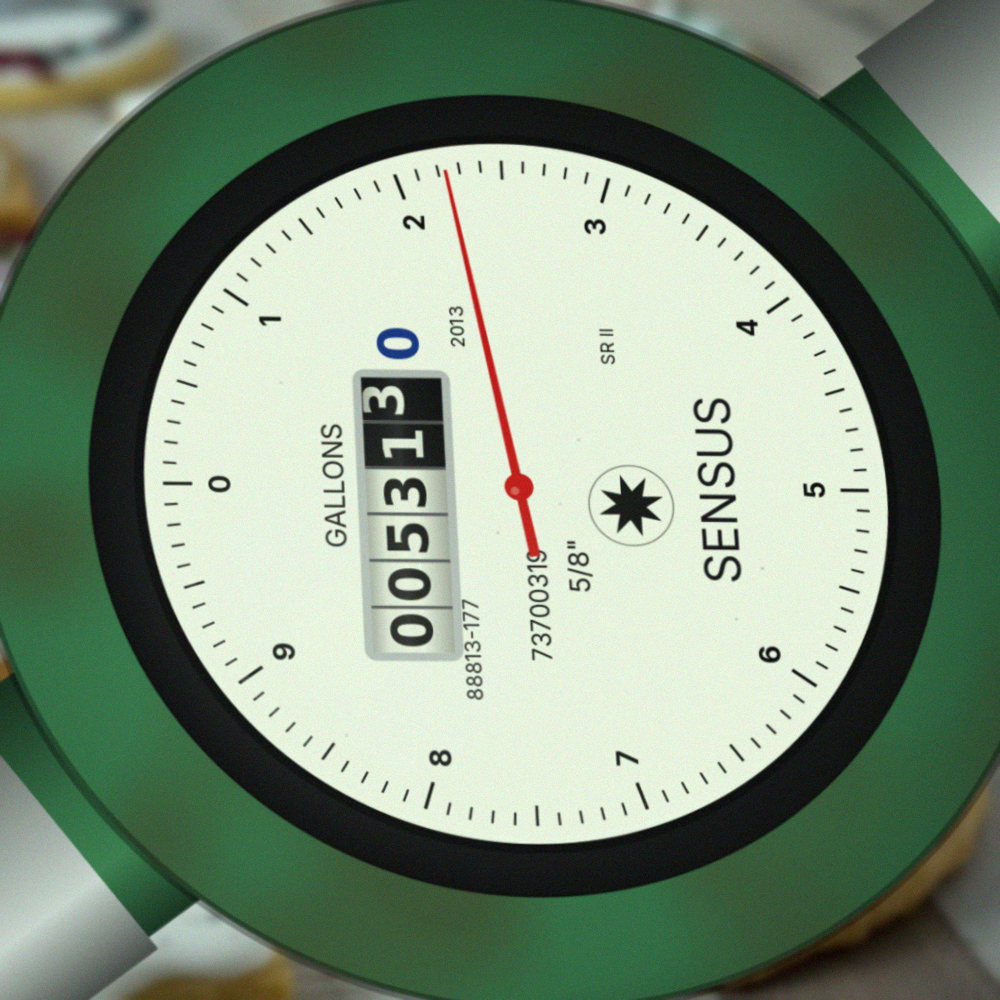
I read 53132.2gal
